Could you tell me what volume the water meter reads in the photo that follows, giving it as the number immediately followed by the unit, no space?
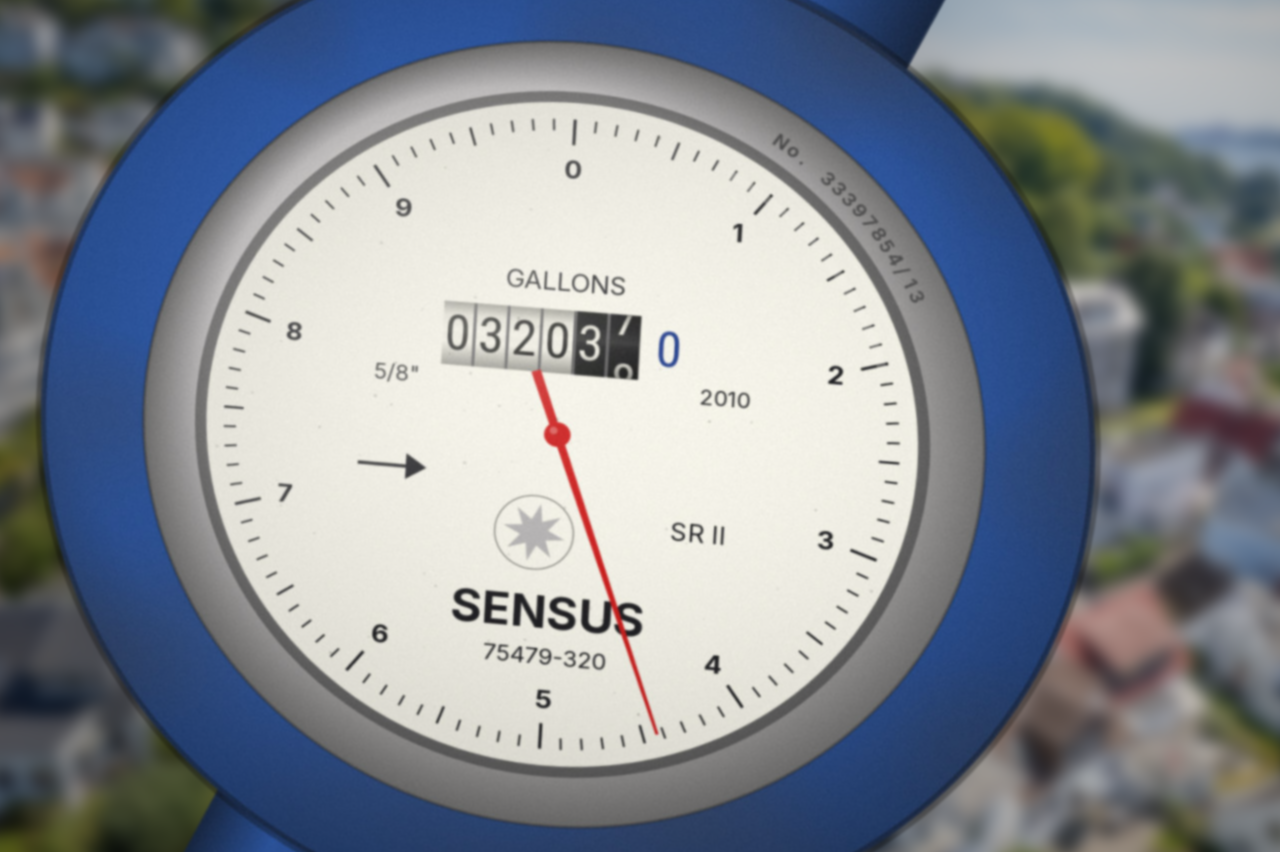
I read 320374.4gal
